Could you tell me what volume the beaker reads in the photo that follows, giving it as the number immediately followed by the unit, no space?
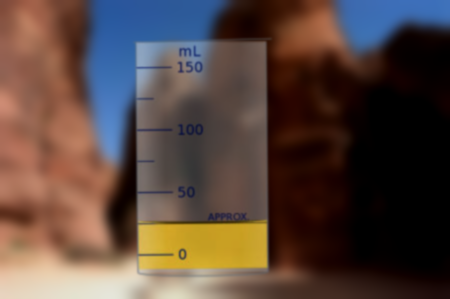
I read 25mL
